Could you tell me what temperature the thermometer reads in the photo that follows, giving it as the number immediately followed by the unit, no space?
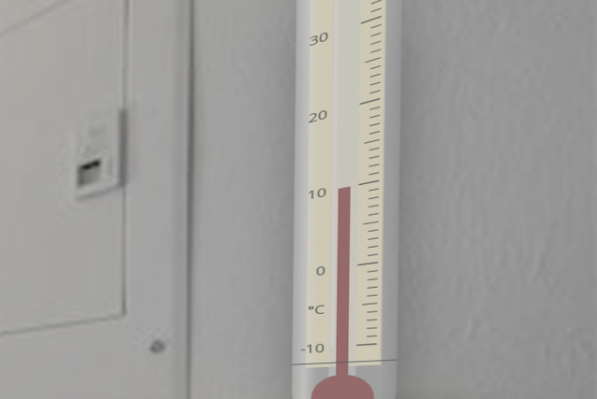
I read 10°C
